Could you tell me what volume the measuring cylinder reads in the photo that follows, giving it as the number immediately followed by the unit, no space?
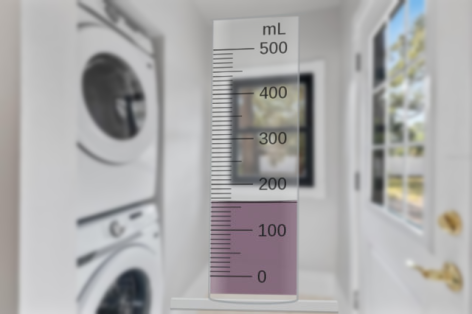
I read 160mL
